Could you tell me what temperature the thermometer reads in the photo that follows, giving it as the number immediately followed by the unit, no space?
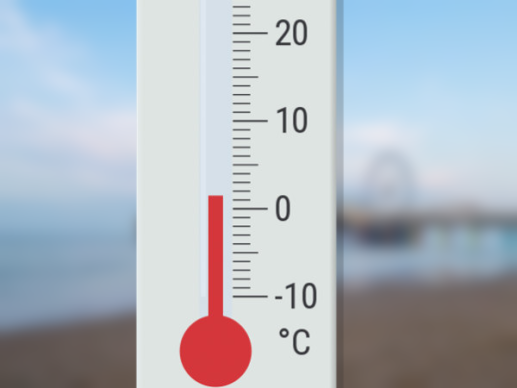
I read 1.5°C
